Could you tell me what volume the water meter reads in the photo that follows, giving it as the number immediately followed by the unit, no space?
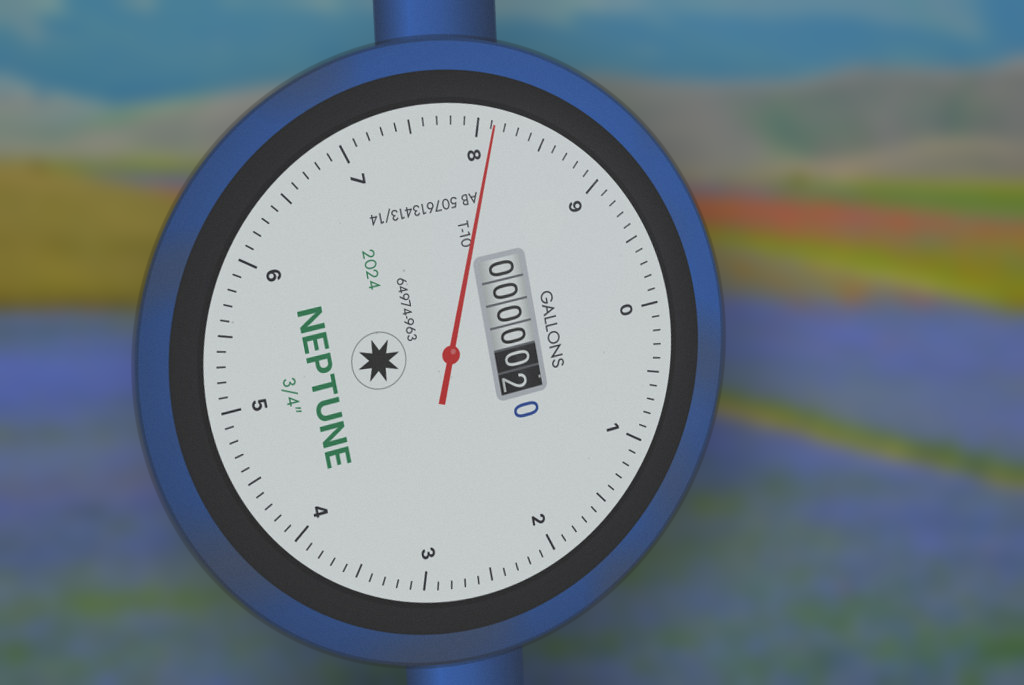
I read 18.1gal
